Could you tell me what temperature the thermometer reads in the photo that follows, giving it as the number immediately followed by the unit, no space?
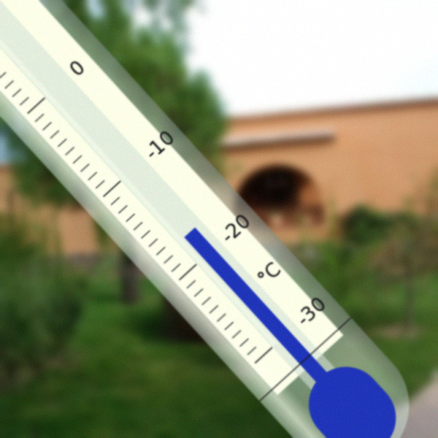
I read -17.5°C
